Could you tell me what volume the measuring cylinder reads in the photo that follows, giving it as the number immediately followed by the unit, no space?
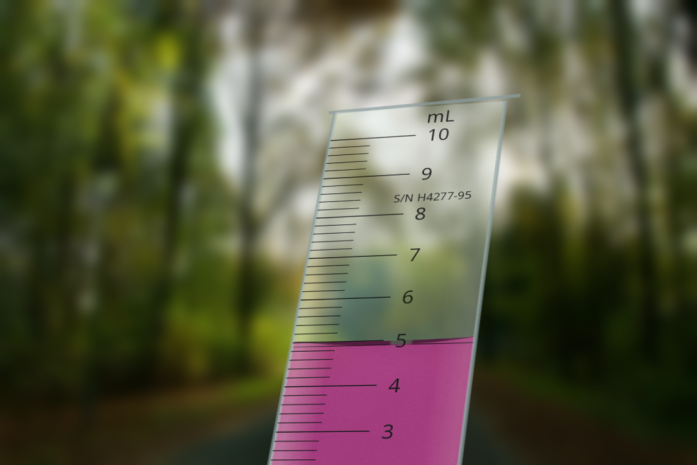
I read 4.9mL
